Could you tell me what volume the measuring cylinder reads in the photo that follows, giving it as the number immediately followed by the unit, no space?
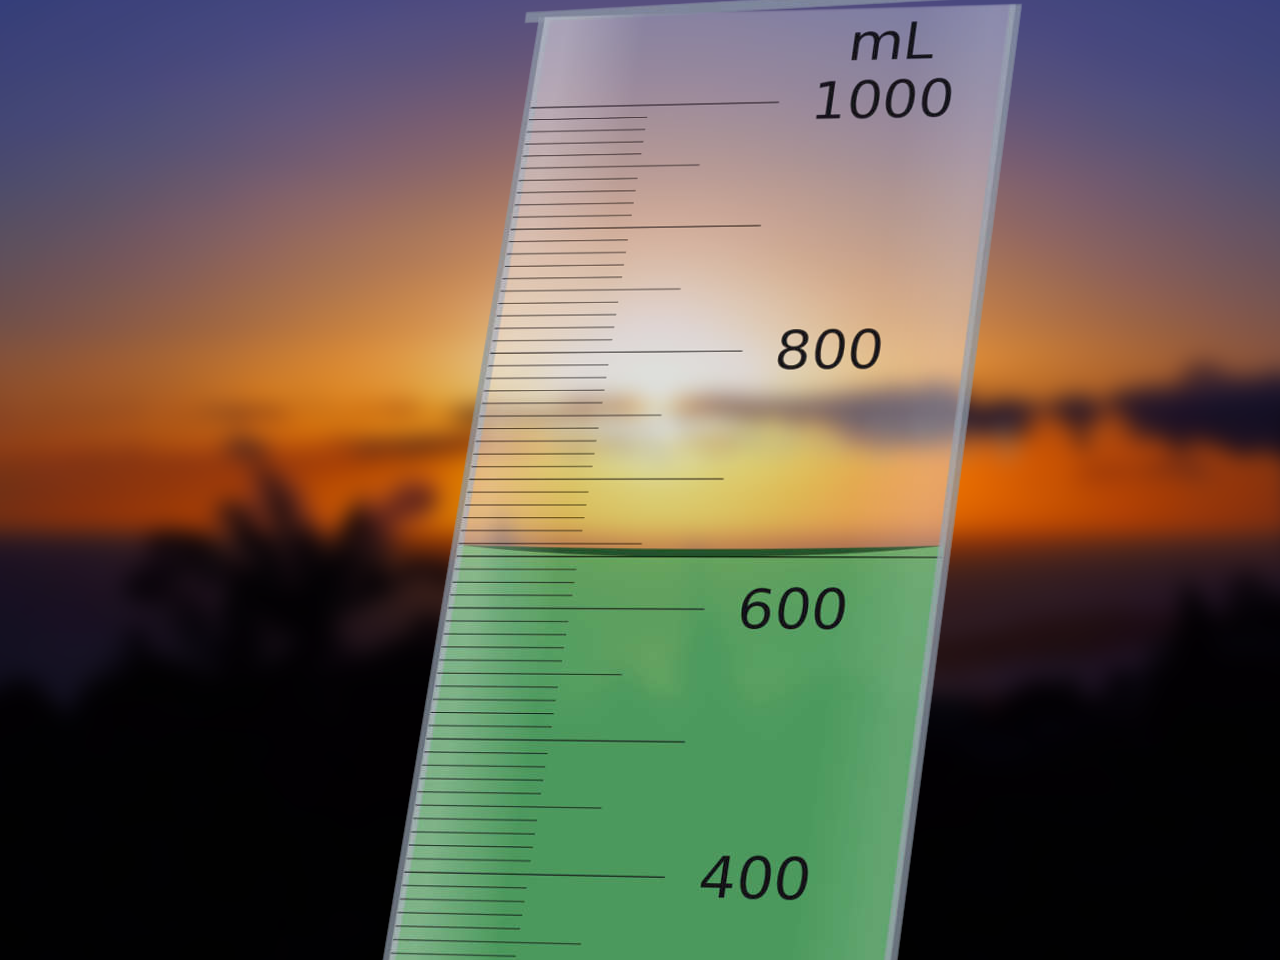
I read 640mL
